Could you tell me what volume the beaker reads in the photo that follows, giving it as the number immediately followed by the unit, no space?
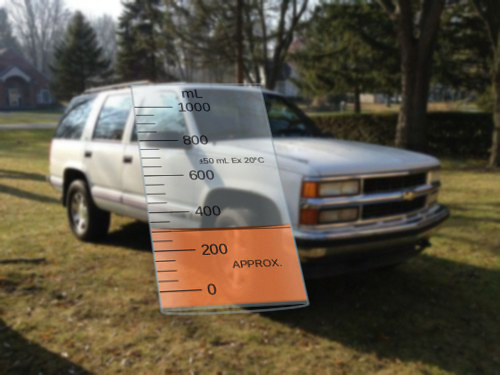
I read 300mL
